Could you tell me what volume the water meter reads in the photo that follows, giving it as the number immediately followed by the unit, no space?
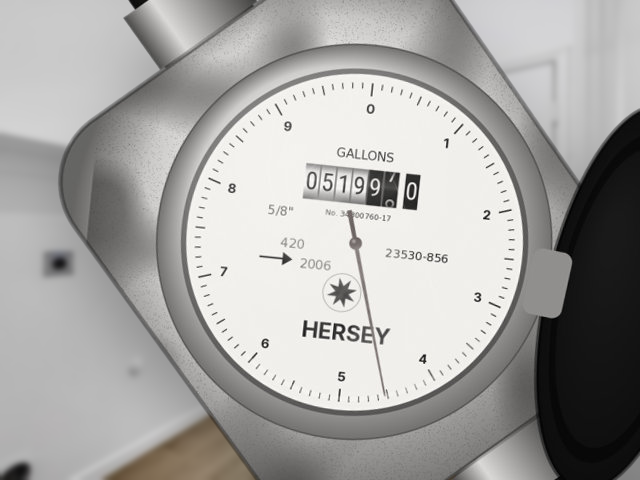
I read 519974.5gal
